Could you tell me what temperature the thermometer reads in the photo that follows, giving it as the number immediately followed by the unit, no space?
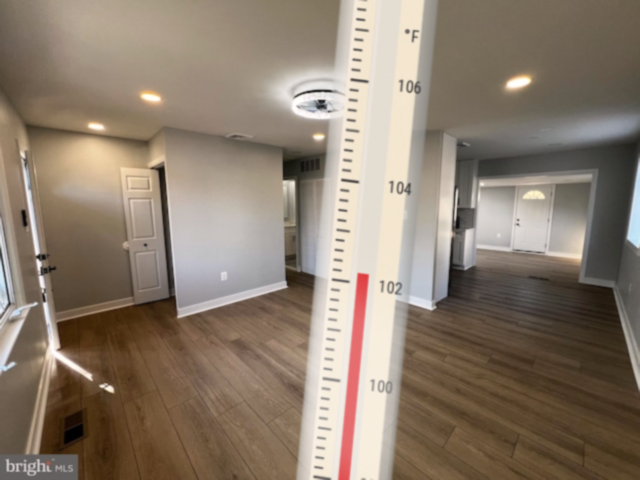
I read 102.2°F
